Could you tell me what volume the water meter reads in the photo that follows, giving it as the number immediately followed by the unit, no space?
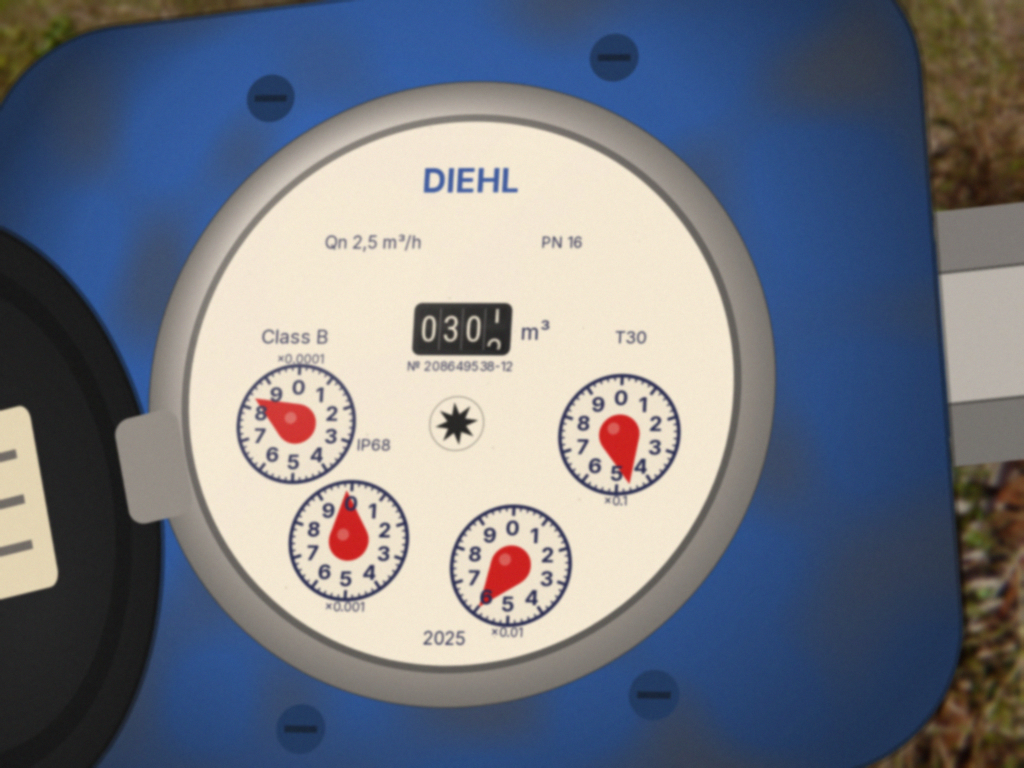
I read 301.4598m³
